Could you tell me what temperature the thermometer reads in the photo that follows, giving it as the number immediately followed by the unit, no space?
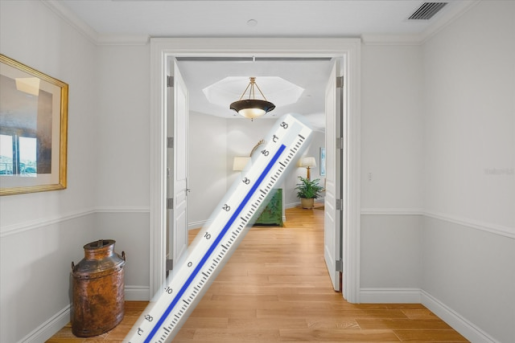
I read 45°C
